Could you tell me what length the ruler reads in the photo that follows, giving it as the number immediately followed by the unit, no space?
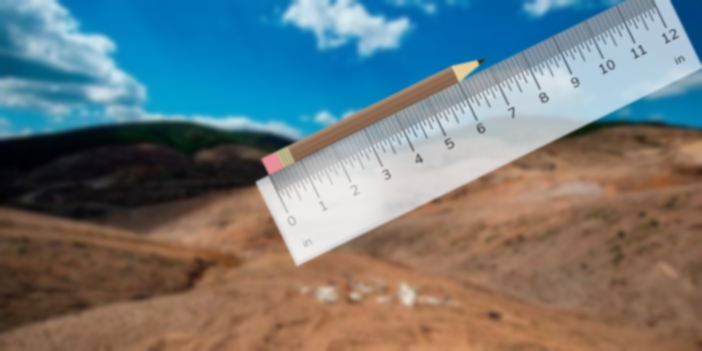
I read 7in
